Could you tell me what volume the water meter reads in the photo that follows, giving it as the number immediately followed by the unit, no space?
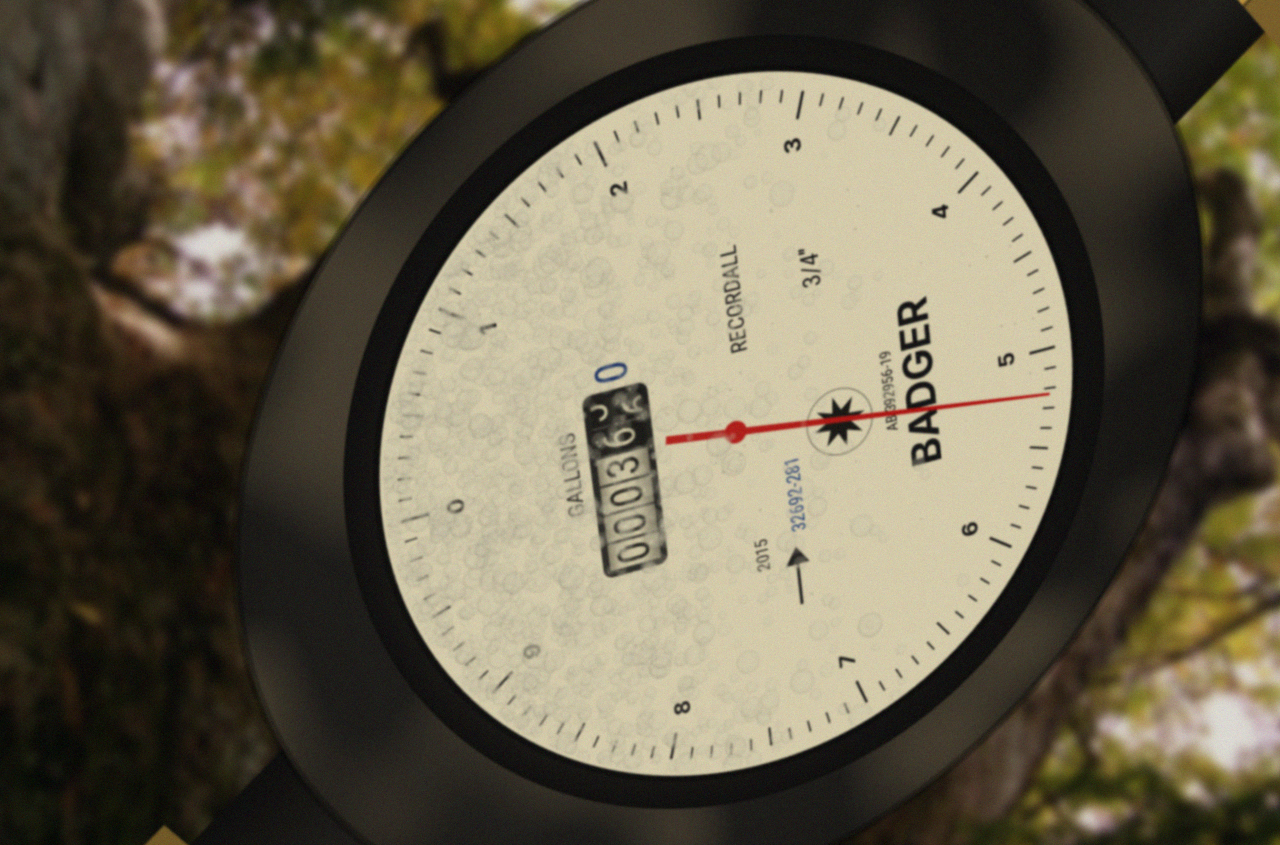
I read 3655.2gal
